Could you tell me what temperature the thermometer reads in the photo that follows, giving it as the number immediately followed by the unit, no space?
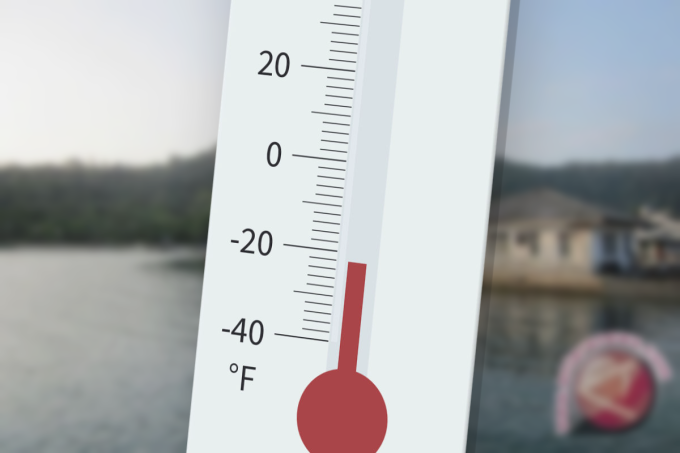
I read -22°F
